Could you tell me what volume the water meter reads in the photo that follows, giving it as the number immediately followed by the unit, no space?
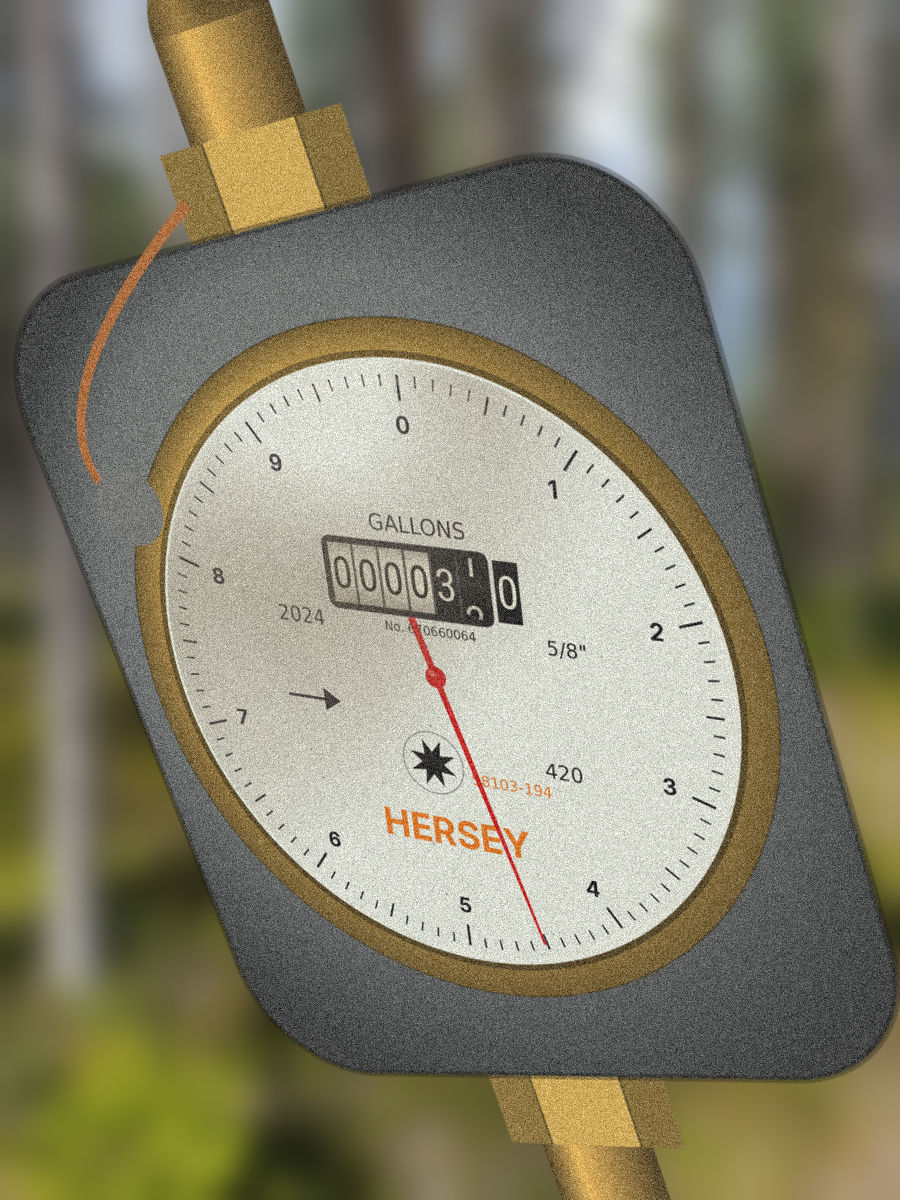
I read 314.5gal
